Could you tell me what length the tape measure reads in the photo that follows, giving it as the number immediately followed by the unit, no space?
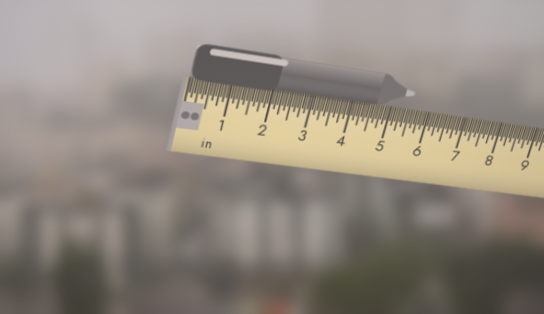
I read 5.5in
